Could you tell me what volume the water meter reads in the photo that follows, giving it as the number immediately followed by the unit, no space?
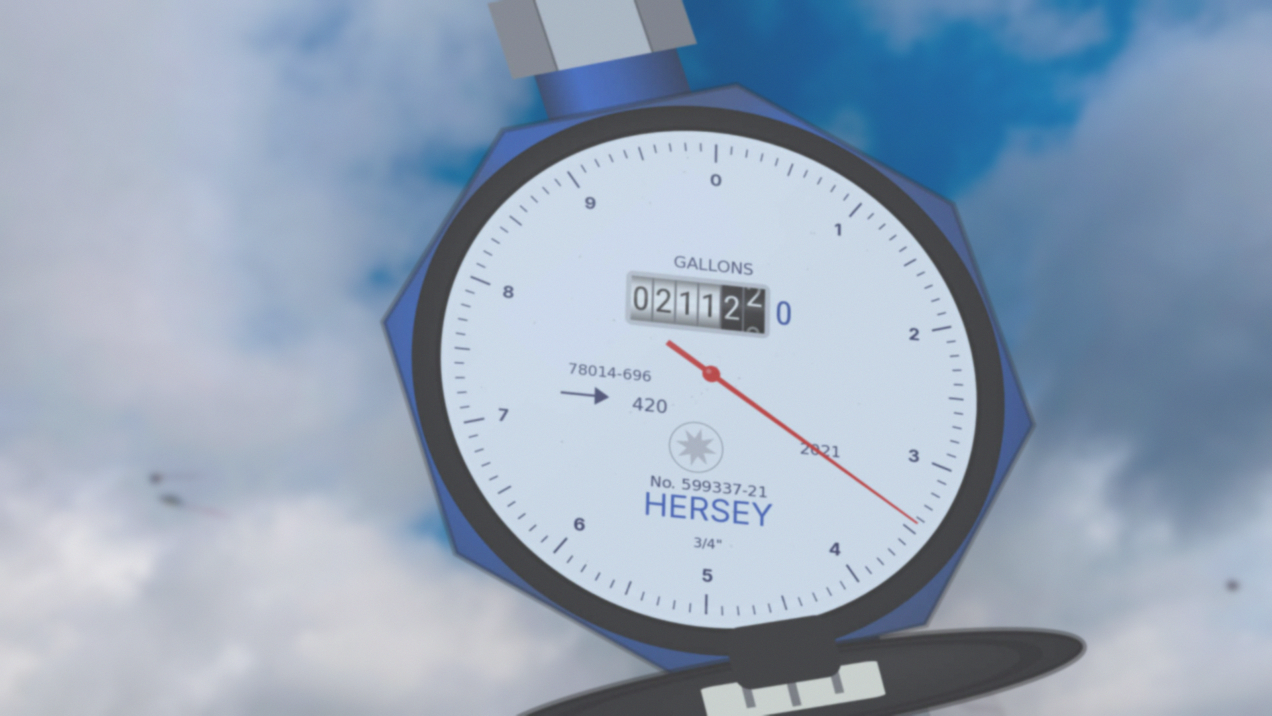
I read 211223.4gal
